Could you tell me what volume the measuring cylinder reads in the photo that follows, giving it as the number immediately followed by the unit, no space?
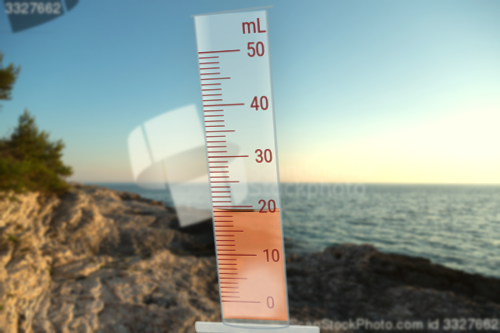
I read 19mL
